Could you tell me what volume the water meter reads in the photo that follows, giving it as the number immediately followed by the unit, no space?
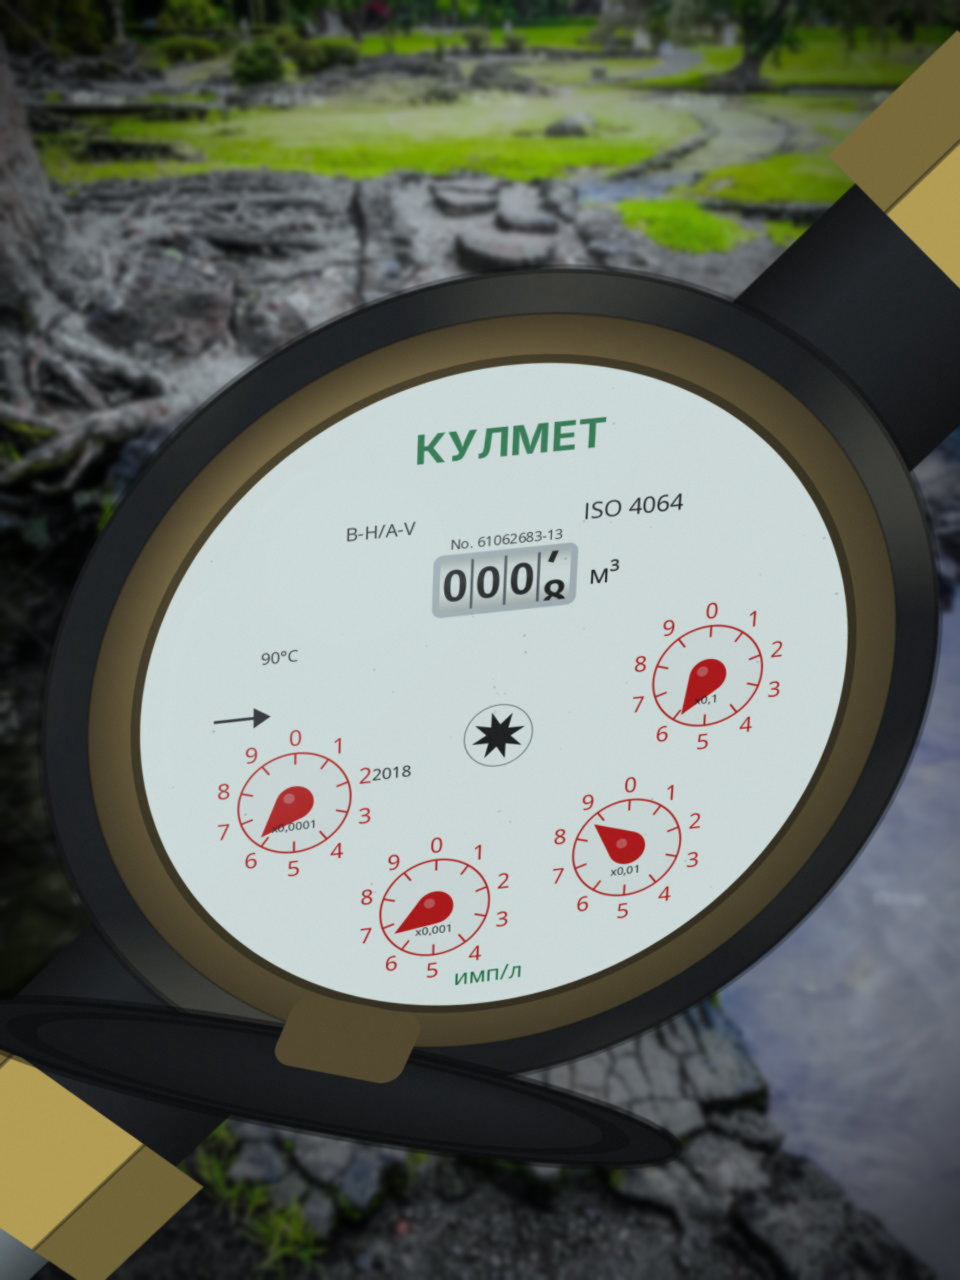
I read 7.5866m³
